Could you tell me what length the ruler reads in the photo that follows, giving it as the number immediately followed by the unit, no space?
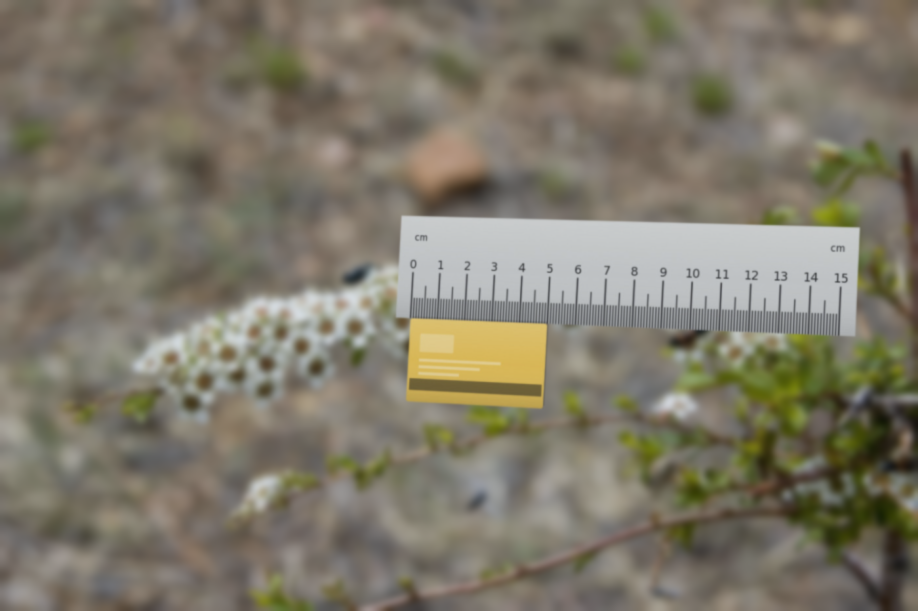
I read 5cm
